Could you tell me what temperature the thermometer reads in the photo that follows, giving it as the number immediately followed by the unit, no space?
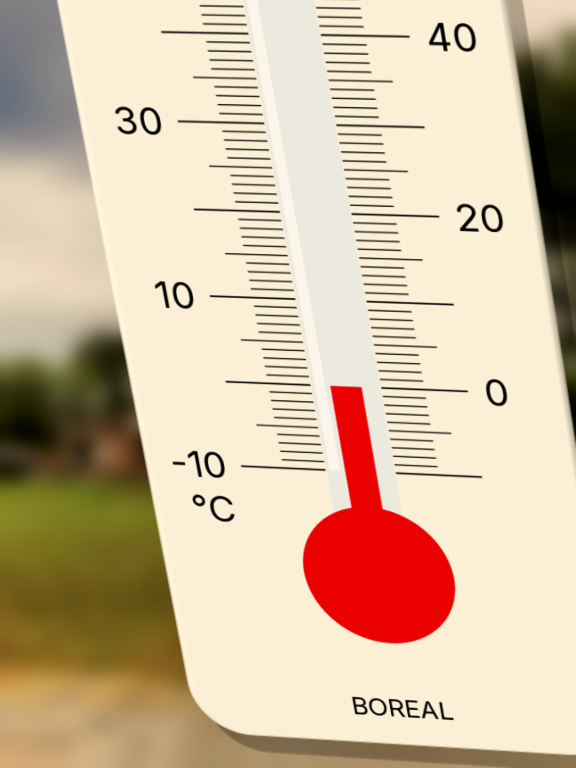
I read 0°C
